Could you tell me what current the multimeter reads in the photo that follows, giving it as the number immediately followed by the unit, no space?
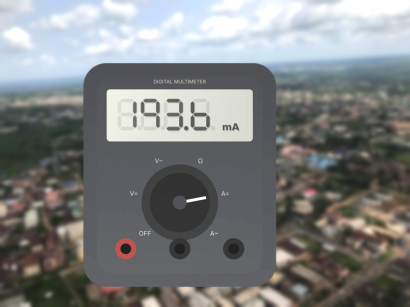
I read 193.6mA
